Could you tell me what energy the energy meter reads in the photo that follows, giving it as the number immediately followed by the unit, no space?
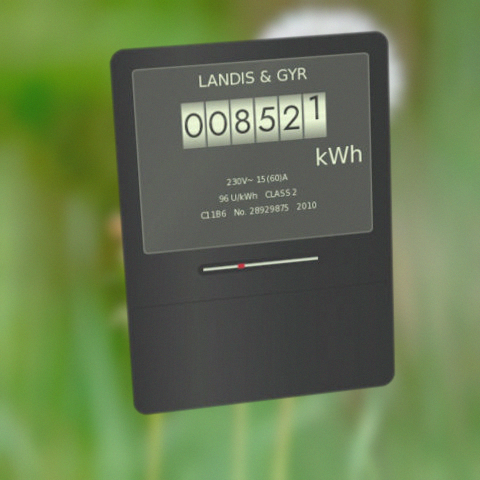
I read 8521kWh
